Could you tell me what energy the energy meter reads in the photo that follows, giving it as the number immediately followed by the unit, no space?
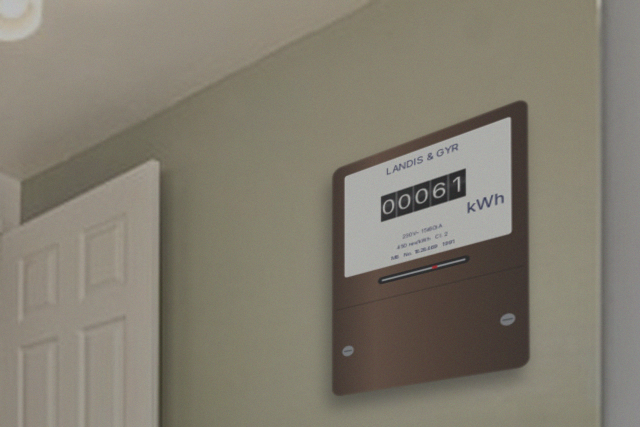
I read 61kWh
